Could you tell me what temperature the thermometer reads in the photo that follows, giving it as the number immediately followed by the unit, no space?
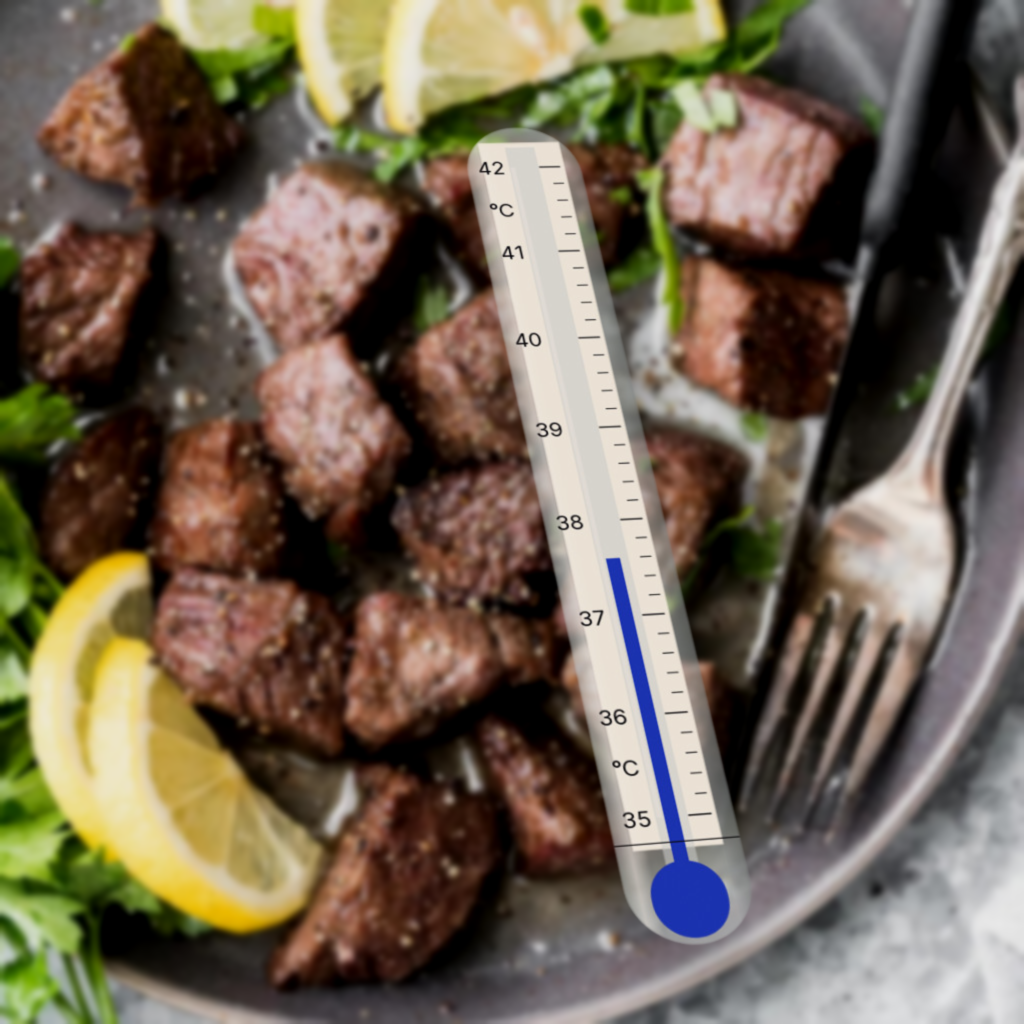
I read 37.6°C
